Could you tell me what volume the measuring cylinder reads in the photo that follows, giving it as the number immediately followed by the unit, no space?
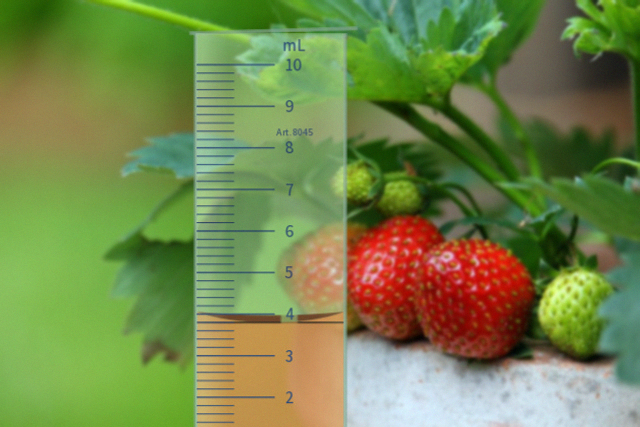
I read 3.8mL
